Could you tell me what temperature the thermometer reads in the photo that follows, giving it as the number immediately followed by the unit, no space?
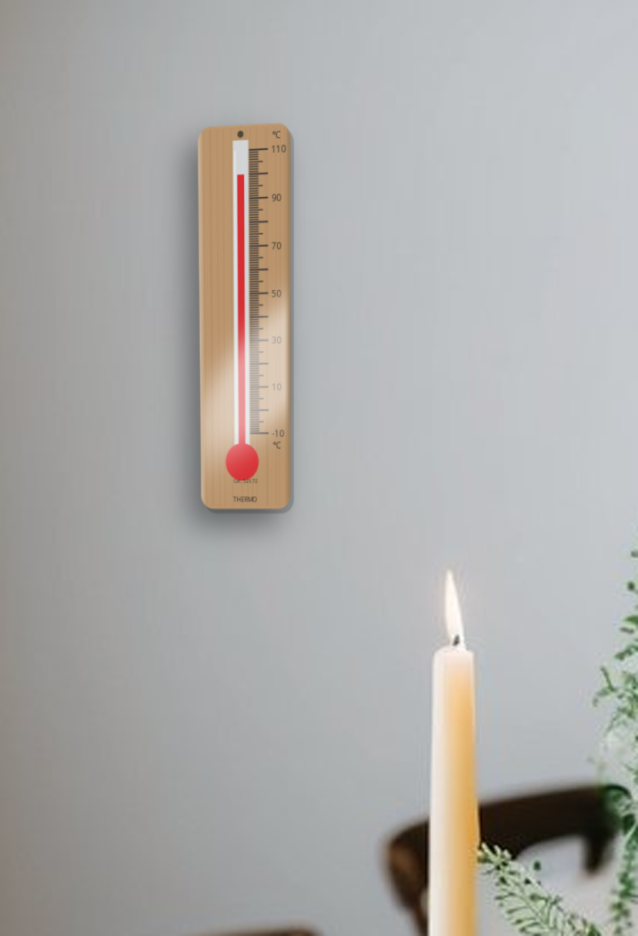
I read 100°C
